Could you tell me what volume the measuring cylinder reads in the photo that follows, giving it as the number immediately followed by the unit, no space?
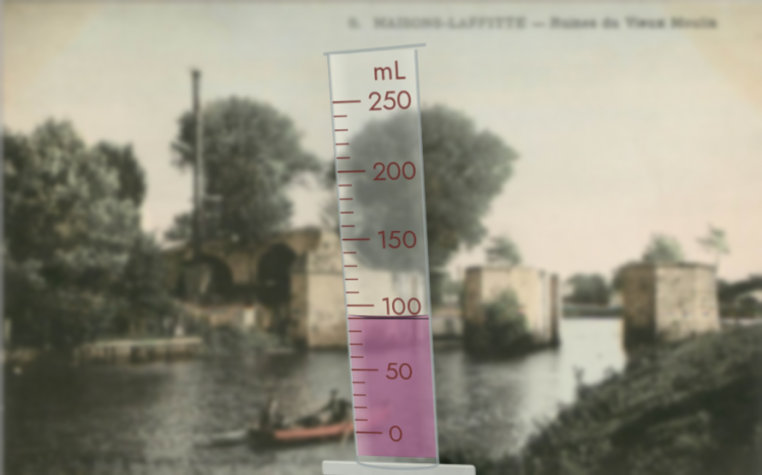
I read 90mL
